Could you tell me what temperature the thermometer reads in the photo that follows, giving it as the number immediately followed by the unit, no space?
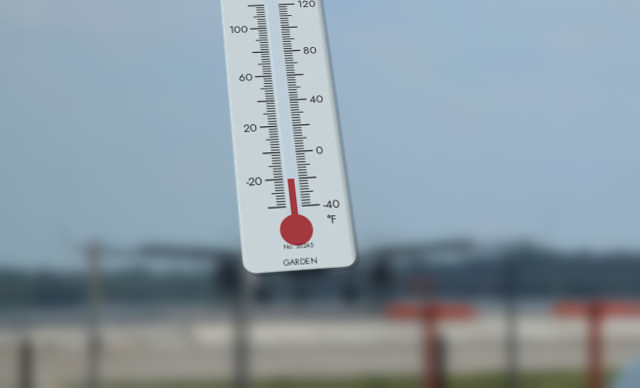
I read -20°F
